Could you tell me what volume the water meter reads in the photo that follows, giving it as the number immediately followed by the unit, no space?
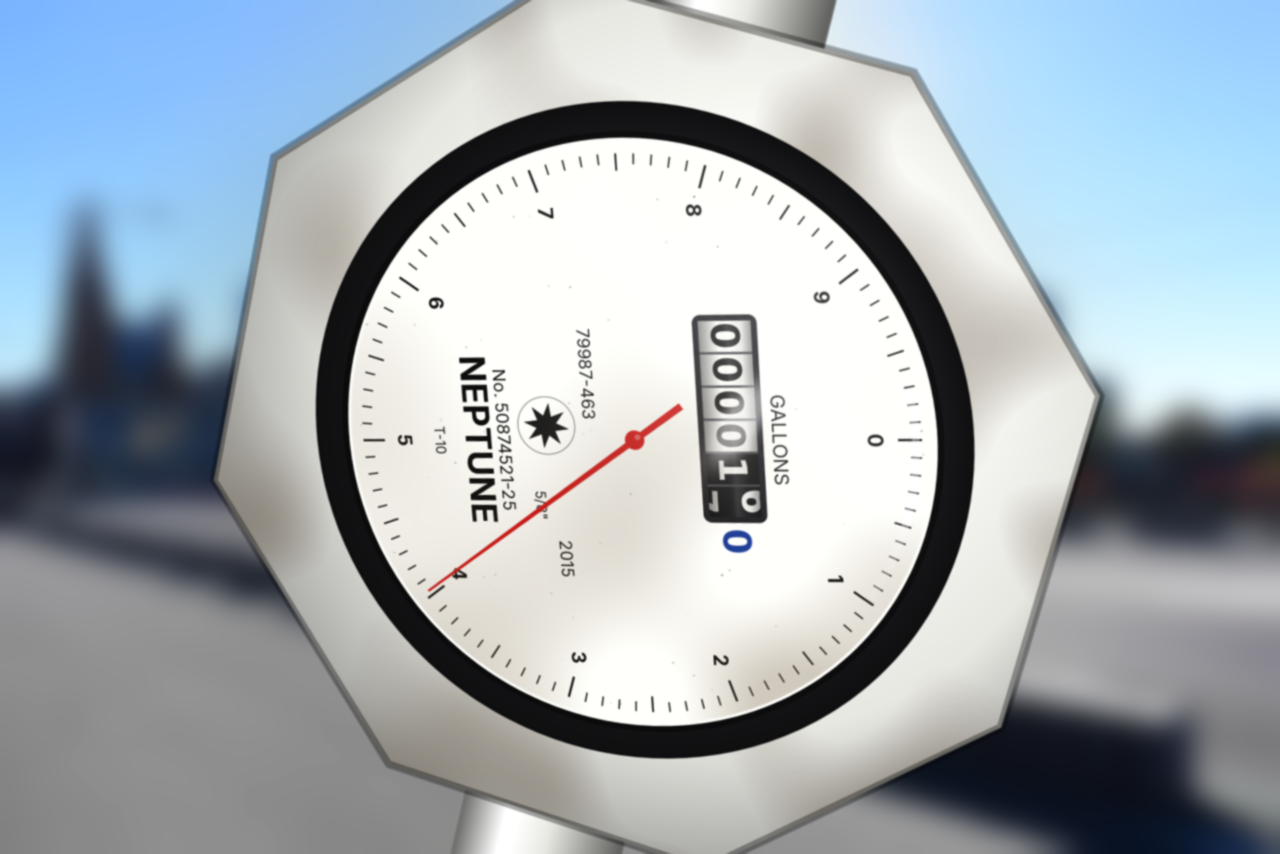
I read 164.0gal
